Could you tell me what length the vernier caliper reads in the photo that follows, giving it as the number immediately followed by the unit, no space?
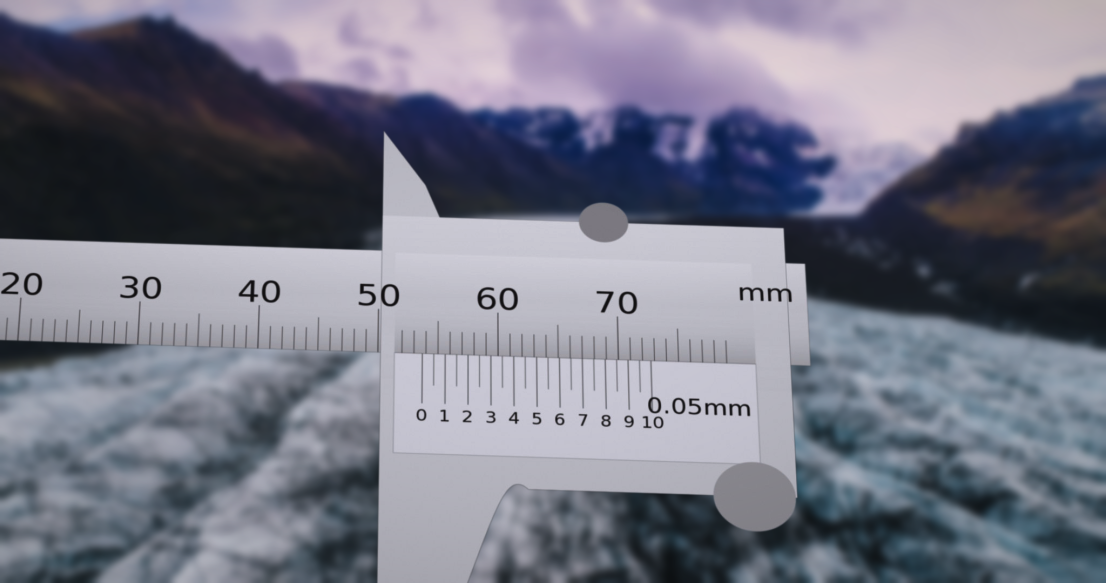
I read 53.7mm
